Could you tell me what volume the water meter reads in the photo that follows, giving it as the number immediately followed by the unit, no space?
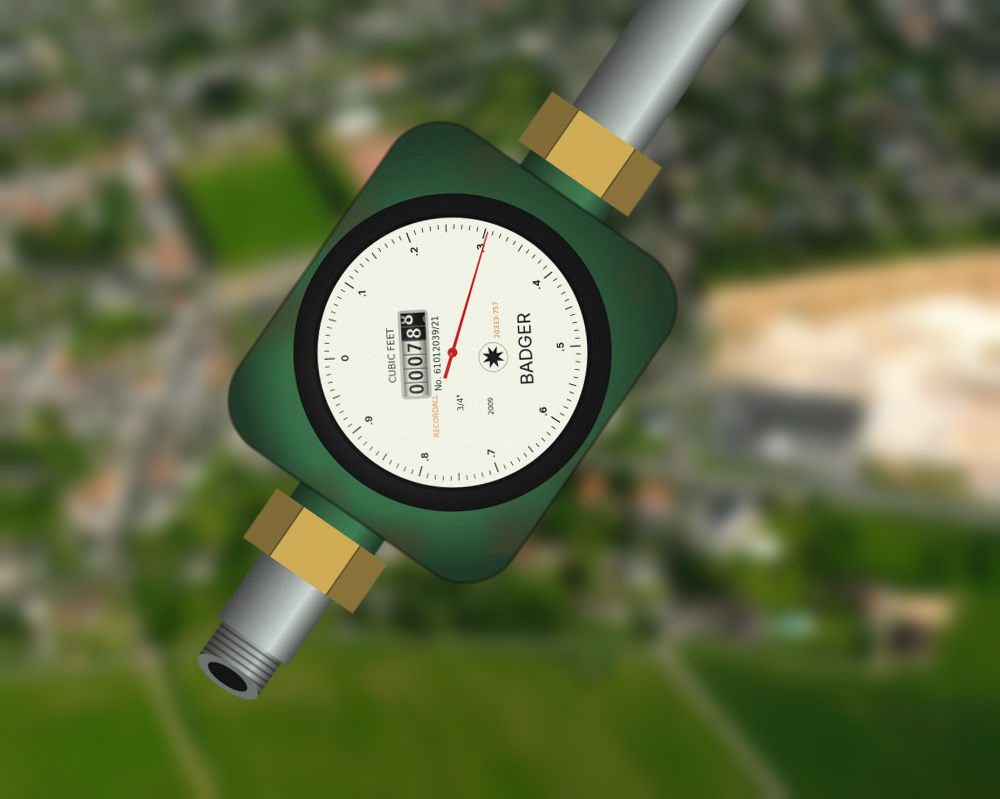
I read 788.30ft³
